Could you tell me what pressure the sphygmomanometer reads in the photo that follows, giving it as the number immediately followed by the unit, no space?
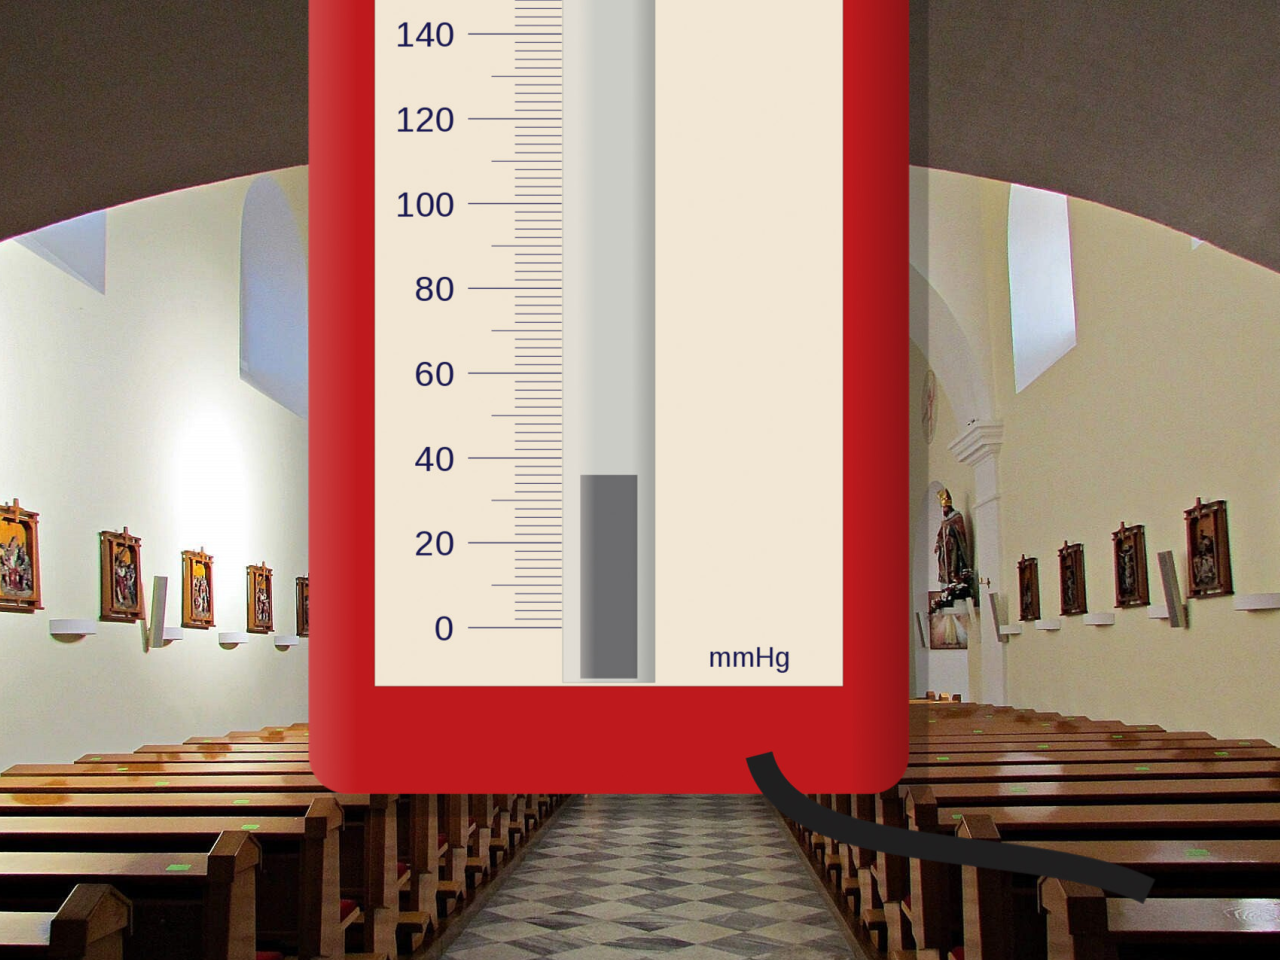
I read 36mmHg
